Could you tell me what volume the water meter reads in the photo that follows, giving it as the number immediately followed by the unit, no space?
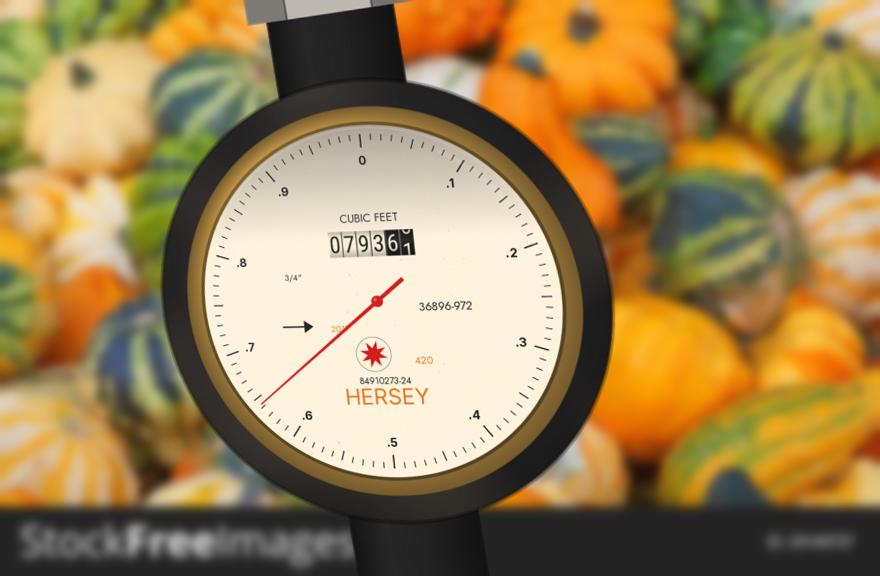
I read 79360.64ft³
